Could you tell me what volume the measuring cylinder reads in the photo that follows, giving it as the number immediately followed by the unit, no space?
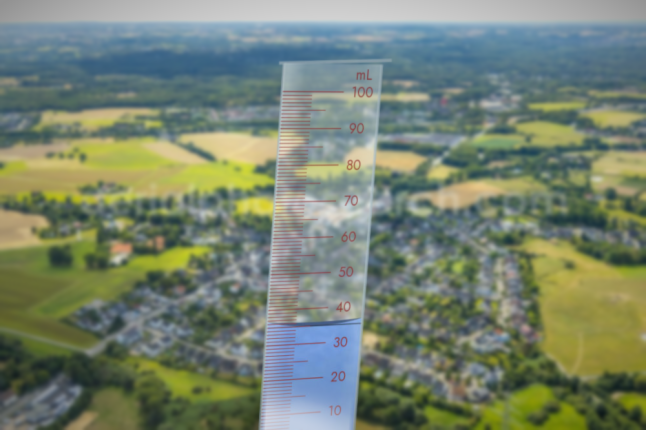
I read 35mL
